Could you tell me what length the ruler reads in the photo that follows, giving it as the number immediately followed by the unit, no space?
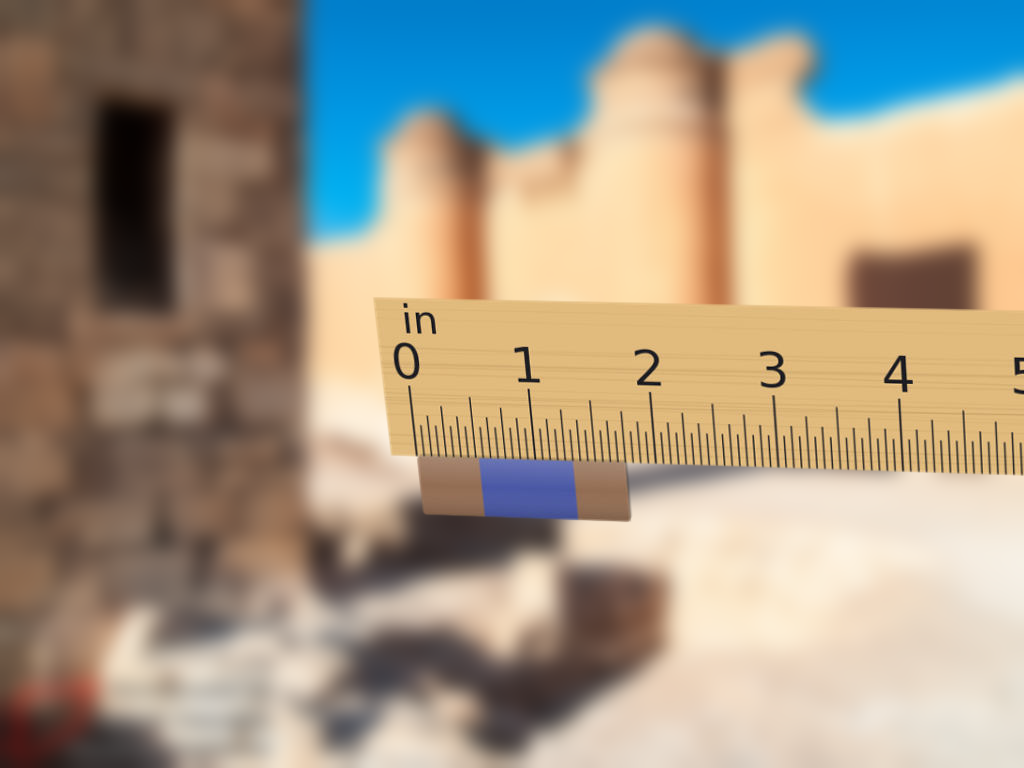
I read 1.75in
